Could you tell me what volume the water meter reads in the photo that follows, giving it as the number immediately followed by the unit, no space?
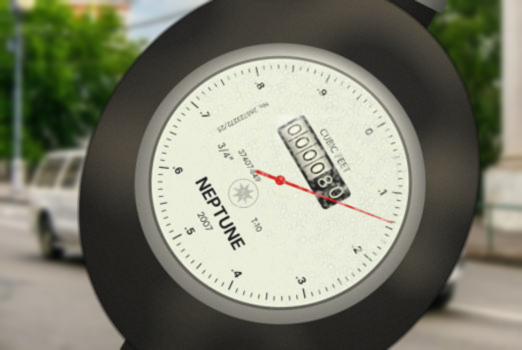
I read 80.14ft³
